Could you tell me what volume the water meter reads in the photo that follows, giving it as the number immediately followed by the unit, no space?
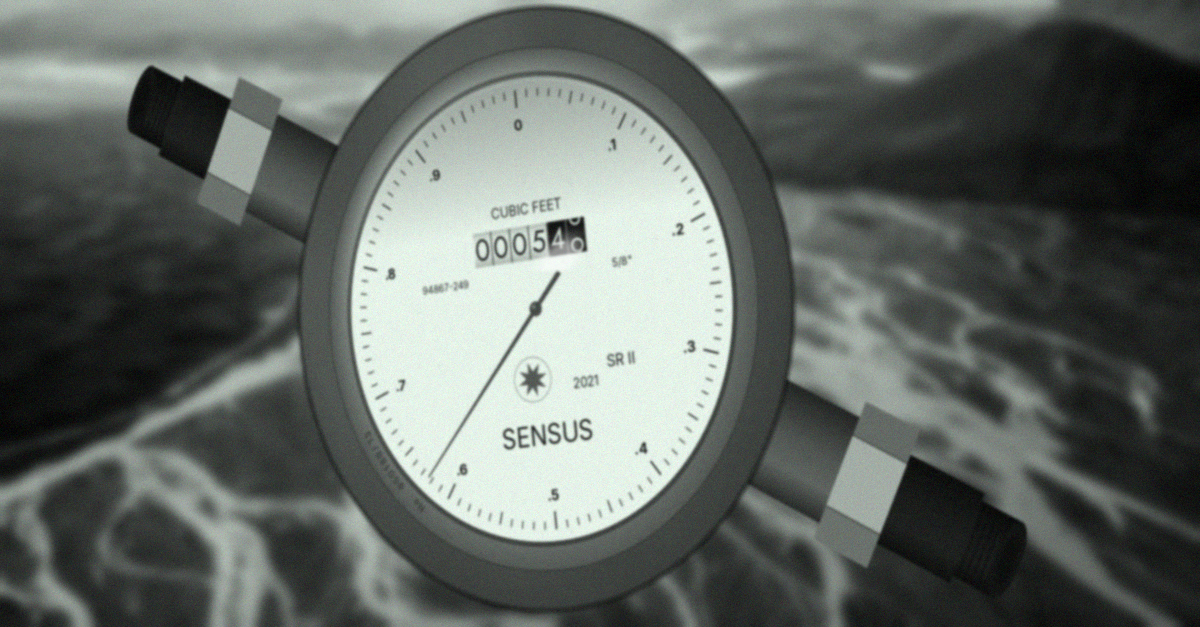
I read 548.62ft³
